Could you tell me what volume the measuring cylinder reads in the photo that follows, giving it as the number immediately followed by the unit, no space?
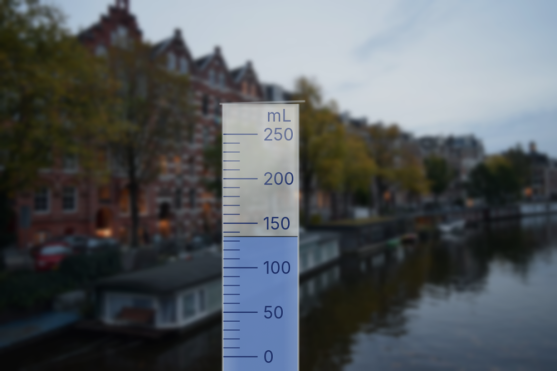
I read 135mL
